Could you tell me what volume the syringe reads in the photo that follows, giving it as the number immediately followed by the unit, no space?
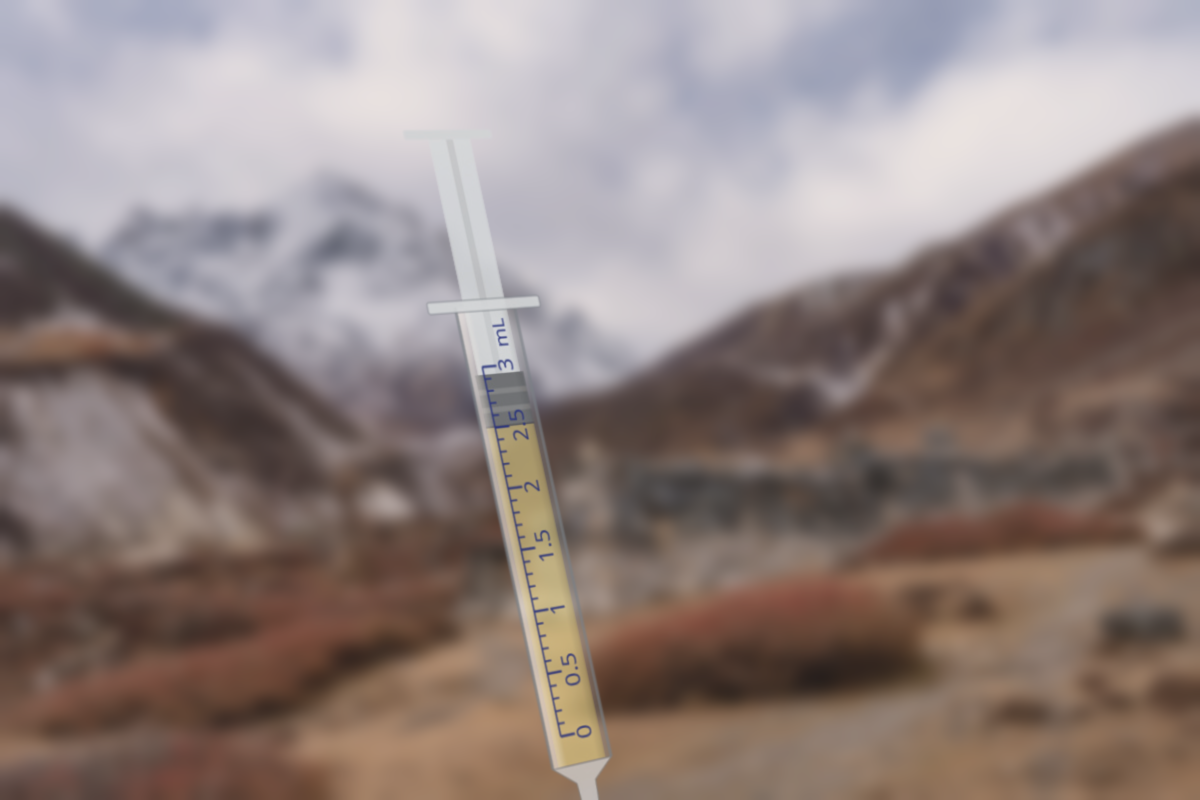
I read 2.5mL
